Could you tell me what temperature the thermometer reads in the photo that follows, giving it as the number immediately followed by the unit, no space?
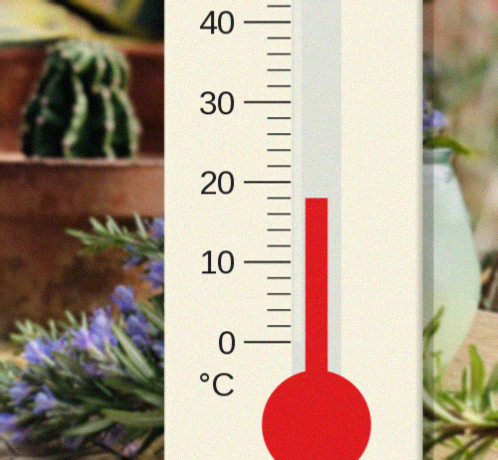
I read 18°C
